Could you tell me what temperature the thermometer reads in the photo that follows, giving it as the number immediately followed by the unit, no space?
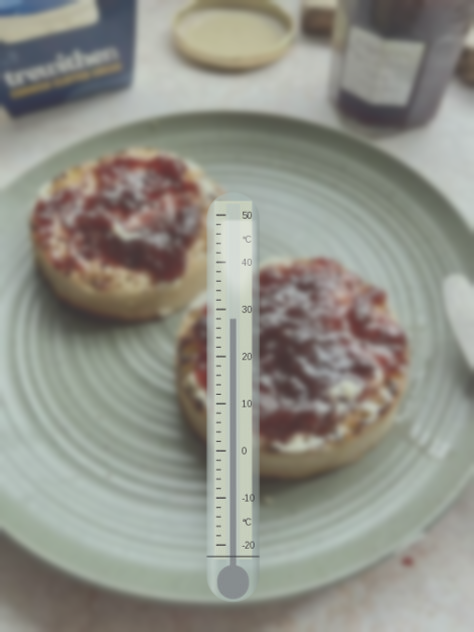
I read 28°C
